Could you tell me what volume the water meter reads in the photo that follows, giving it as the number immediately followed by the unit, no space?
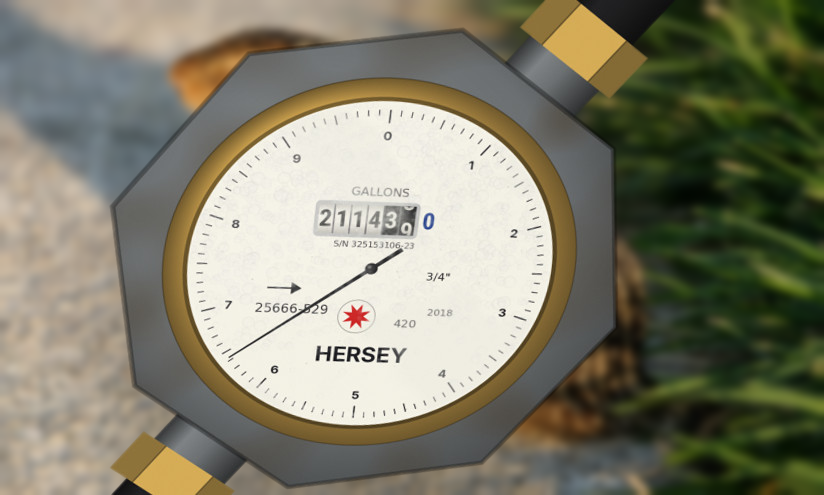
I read 2114386.4gal
